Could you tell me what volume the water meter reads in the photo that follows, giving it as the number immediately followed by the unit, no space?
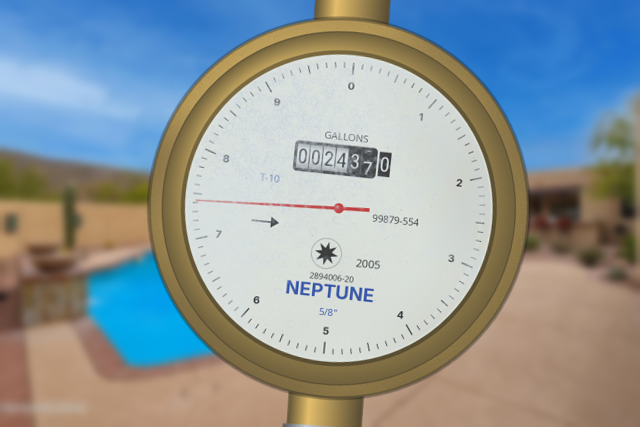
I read 24367.4gal
